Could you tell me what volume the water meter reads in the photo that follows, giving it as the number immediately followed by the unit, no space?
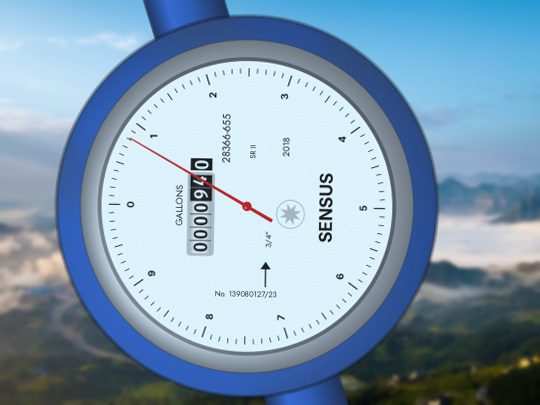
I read 940.8gal
